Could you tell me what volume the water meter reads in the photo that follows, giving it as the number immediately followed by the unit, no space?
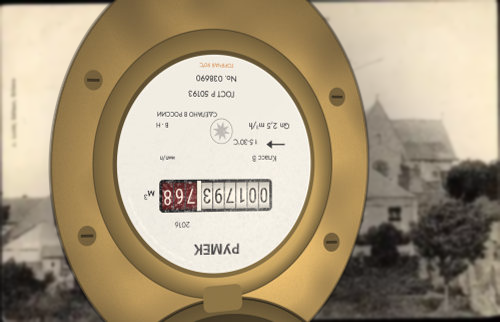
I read 1793.768m³
